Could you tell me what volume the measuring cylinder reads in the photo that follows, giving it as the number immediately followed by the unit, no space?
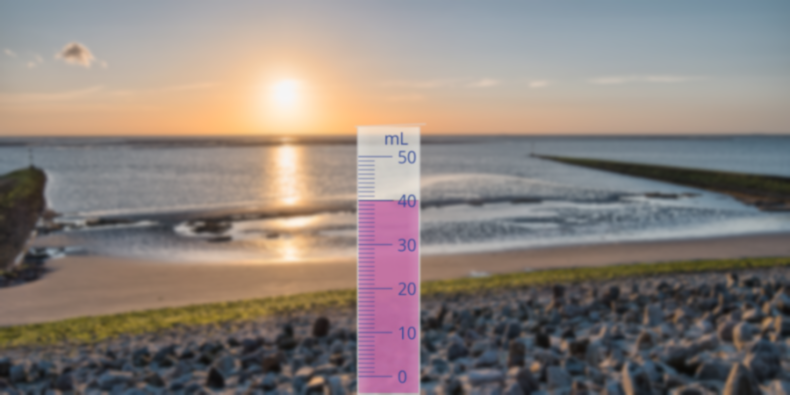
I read 40mL
